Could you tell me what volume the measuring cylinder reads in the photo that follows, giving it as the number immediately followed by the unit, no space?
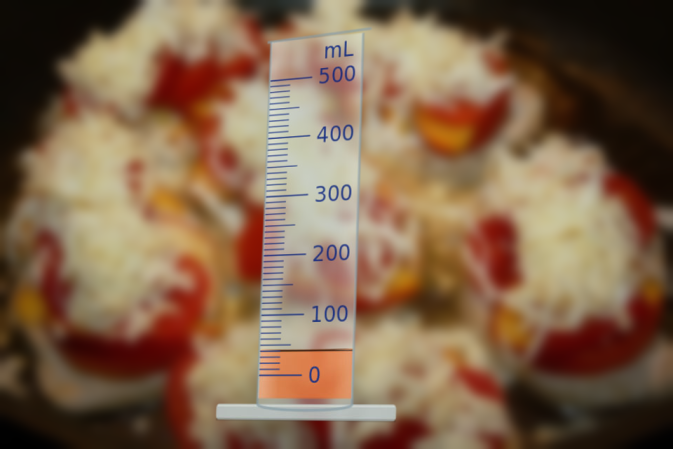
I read 40mL
